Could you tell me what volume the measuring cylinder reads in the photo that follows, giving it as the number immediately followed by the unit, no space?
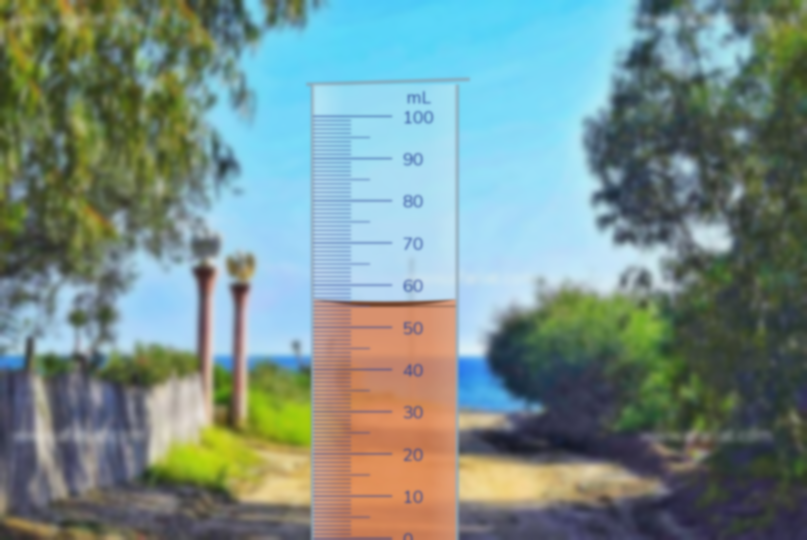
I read 55mL
